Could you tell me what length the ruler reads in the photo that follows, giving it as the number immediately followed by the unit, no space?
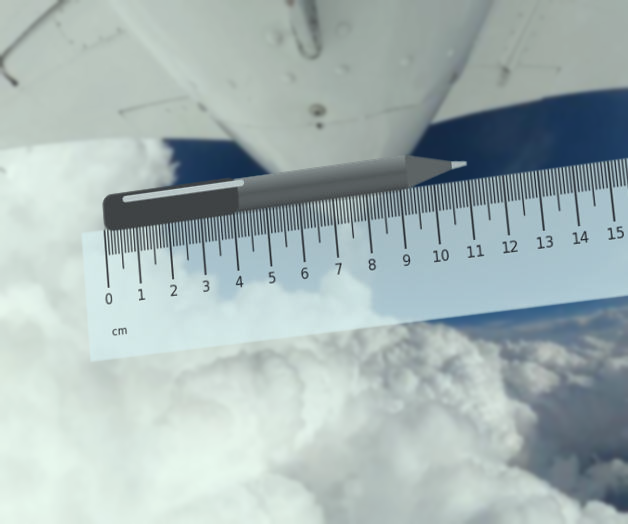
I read 11cm
